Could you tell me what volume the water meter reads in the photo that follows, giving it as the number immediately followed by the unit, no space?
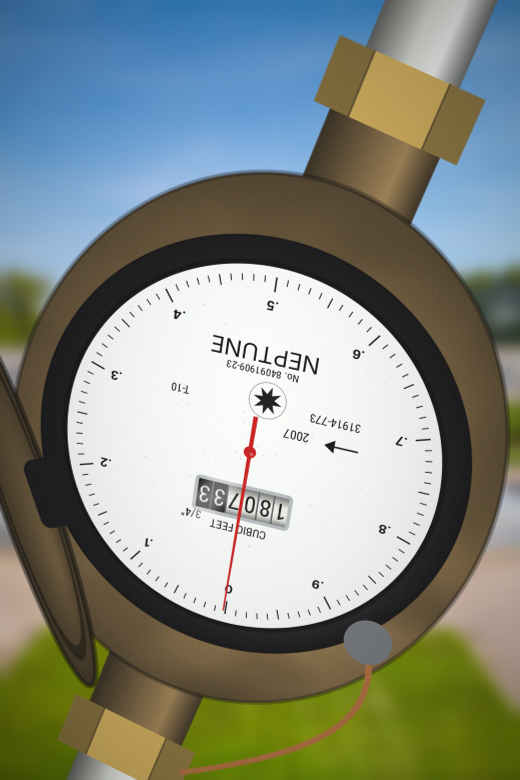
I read 180733.00ft³
